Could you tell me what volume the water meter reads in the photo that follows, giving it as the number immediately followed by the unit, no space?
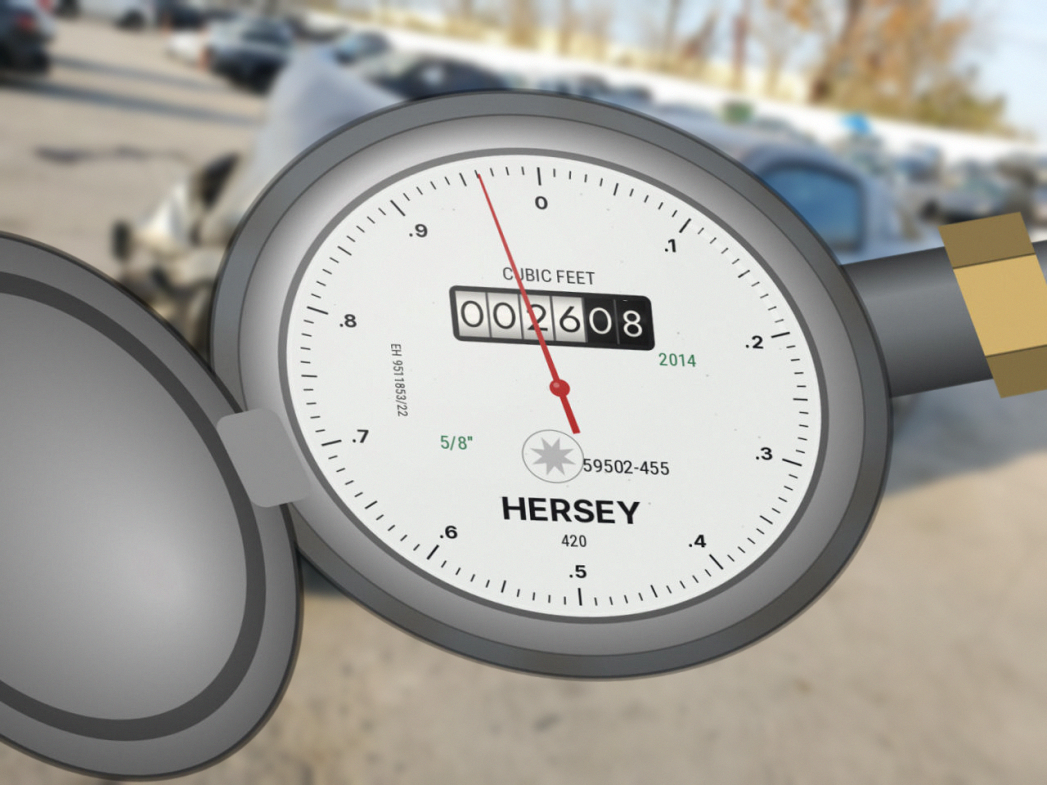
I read 2607.96ft³
